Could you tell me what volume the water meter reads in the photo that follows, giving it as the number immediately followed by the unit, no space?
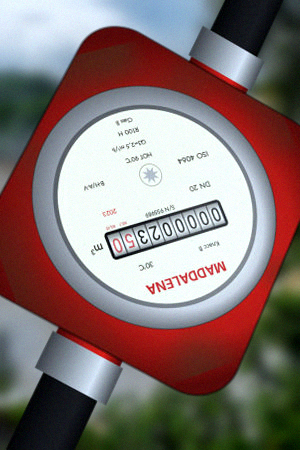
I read 23.50m³
